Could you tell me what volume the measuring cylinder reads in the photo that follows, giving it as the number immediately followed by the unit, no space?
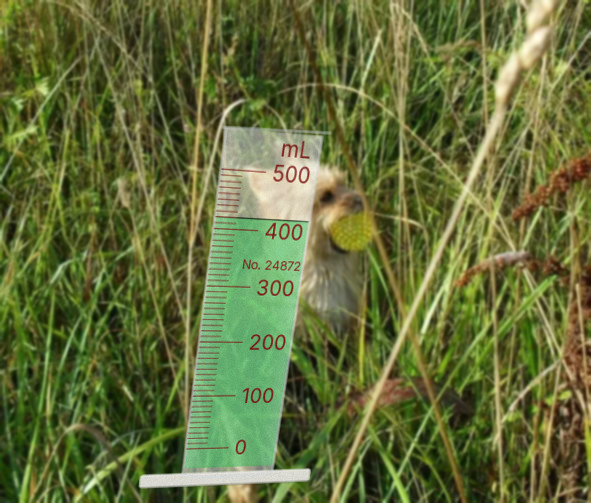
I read 420mL
